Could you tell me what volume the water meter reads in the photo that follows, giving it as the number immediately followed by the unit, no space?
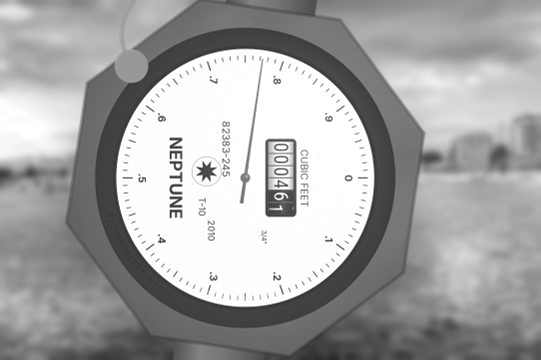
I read 460.77ft³
